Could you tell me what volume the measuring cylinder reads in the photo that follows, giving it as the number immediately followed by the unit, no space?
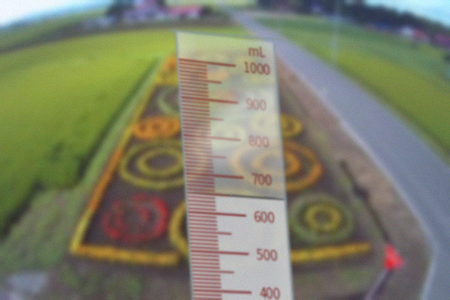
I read 650mL
